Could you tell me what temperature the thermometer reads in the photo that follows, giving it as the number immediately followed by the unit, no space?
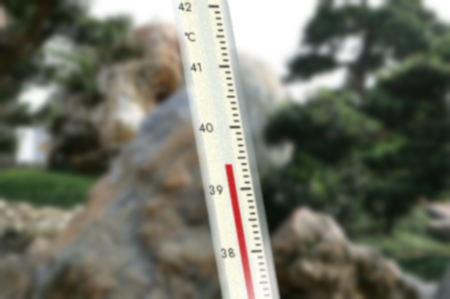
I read 39.4°C
